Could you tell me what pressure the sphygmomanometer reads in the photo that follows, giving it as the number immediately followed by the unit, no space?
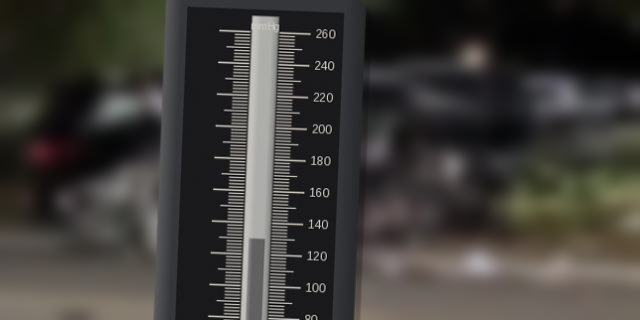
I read 130mmHg
